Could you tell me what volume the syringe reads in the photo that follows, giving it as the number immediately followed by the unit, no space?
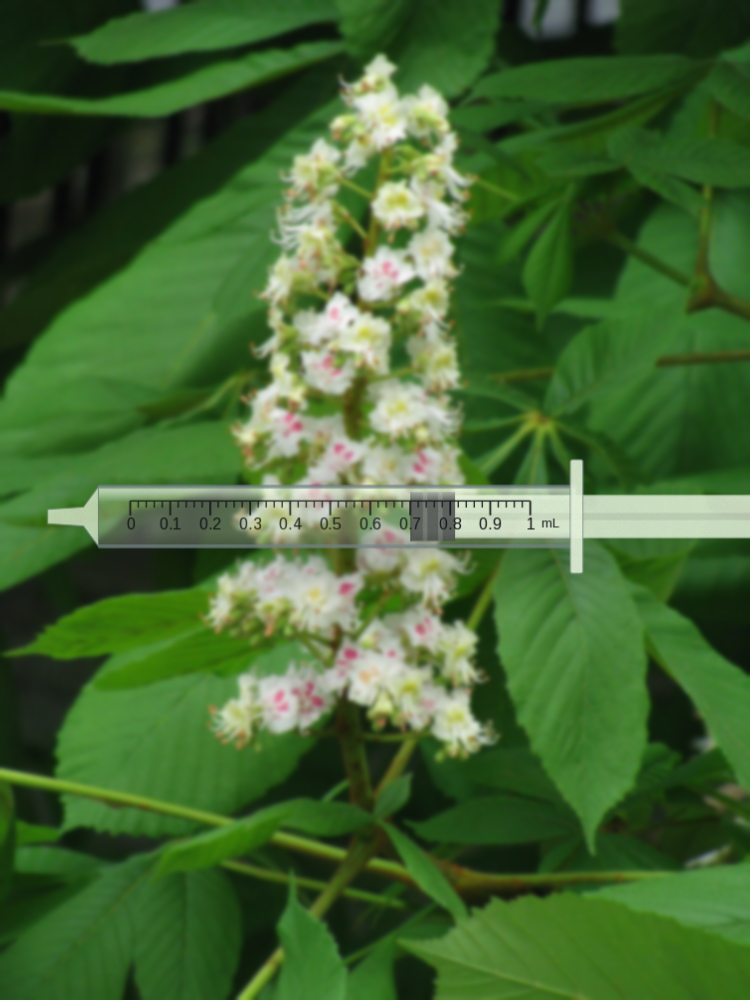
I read 0.7mL
